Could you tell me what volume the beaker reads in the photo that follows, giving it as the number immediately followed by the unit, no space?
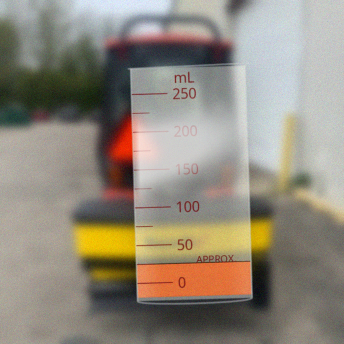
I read 25mL
